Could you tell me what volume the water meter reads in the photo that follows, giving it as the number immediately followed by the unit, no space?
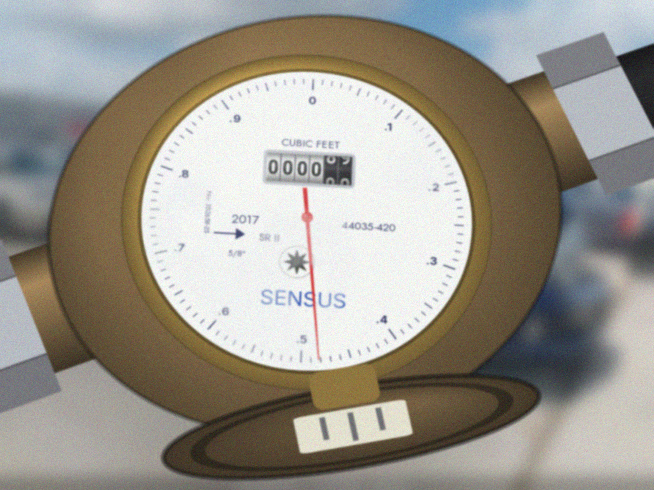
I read 89.48ft³
